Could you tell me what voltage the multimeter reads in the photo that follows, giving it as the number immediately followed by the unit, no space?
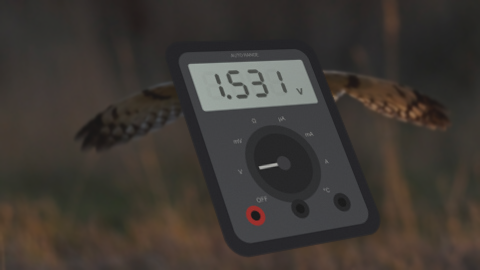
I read 1.531V
